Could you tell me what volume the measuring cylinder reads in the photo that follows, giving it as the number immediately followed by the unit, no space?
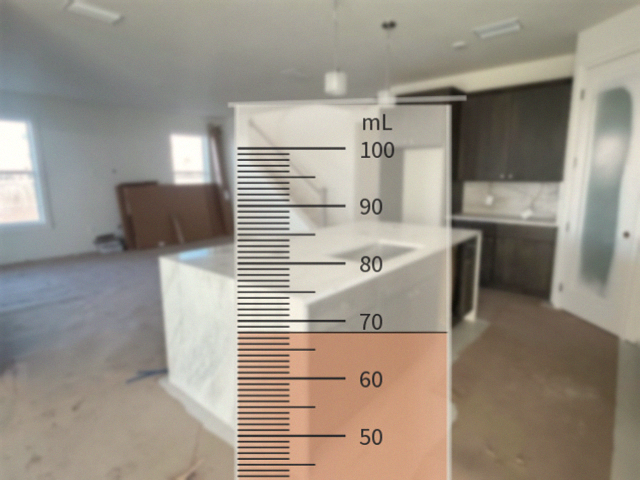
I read 68mL
